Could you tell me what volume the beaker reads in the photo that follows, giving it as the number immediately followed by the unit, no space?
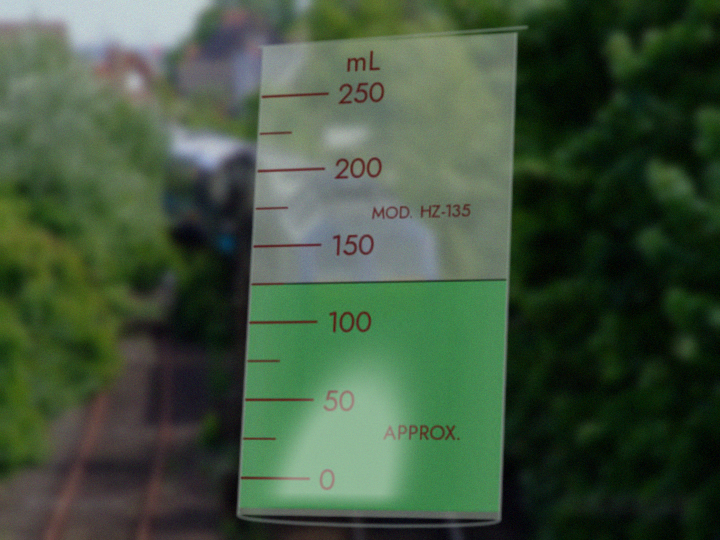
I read 125mL
